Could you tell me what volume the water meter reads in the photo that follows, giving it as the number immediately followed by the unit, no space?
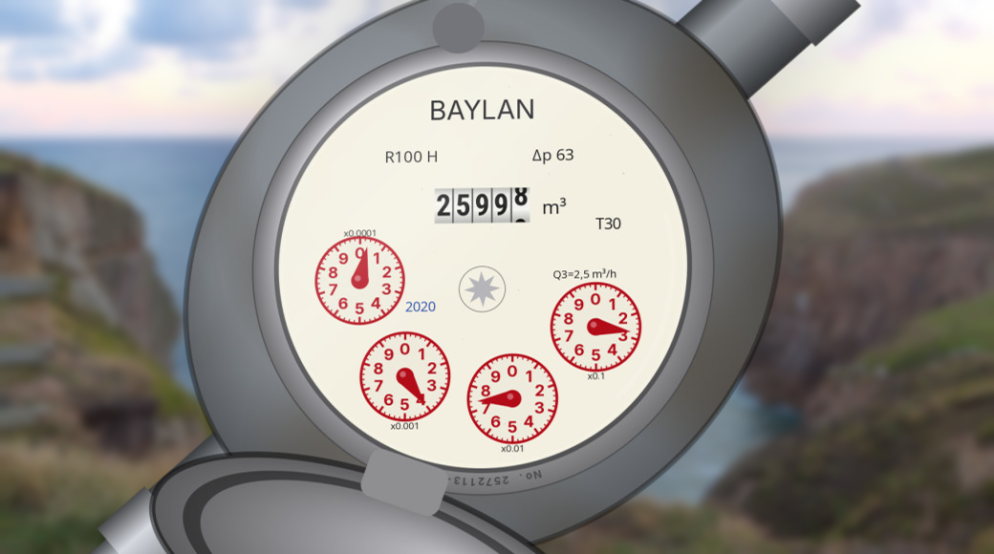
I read 25998.2740m³
